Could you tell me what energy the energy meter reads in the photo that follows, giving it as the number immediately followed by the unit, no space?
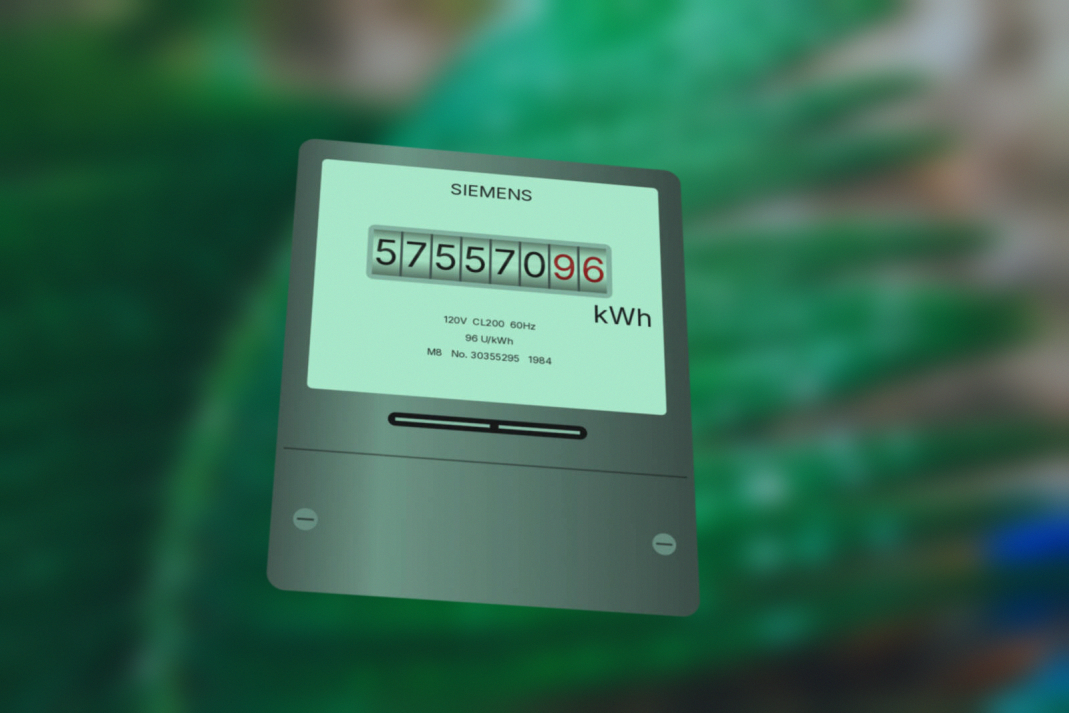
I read 575570.96kWh
